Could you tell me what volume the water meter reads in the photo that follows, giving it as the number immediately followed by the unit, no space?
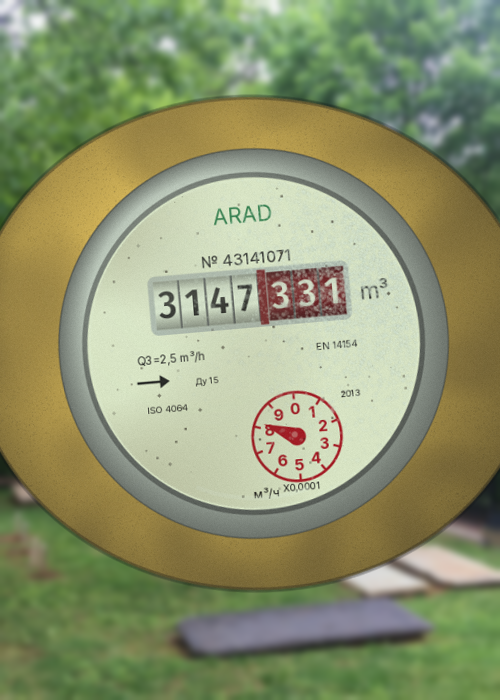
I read 3147.3318m³
